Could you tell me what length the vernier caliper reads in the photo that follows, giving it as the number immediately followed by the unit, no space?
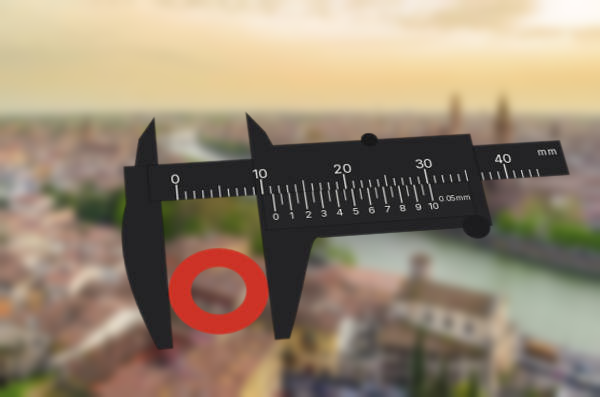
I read 11.2mm
